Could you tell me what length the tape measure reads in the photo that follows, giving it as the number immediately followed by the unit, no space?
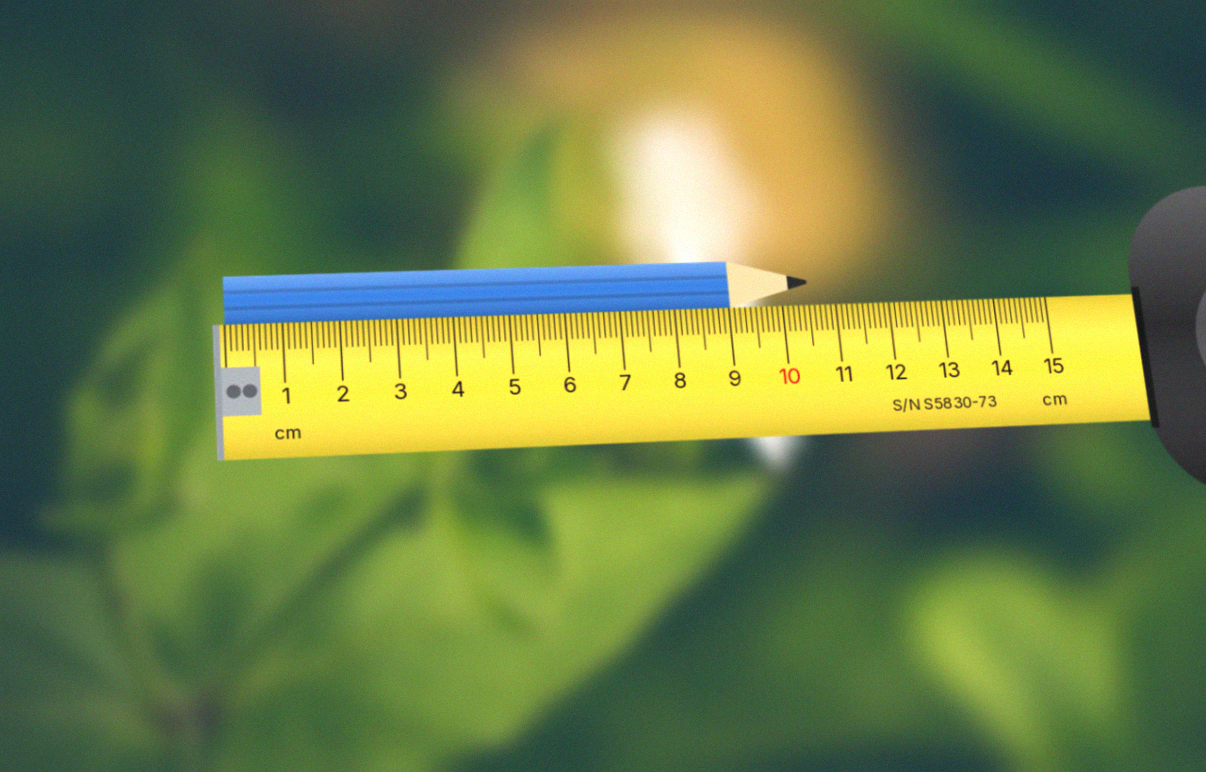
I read 10.5cm
